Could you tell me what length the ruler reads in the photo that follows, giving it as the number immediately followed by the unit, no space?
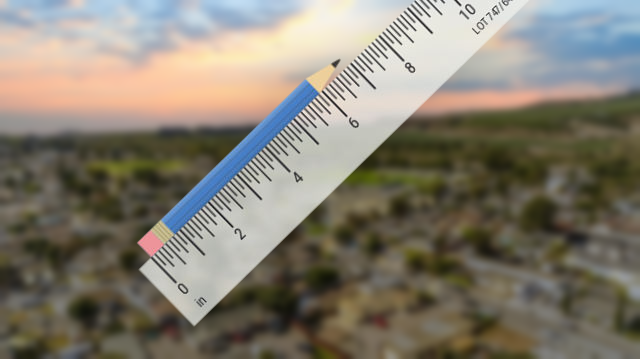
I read 6.875in
